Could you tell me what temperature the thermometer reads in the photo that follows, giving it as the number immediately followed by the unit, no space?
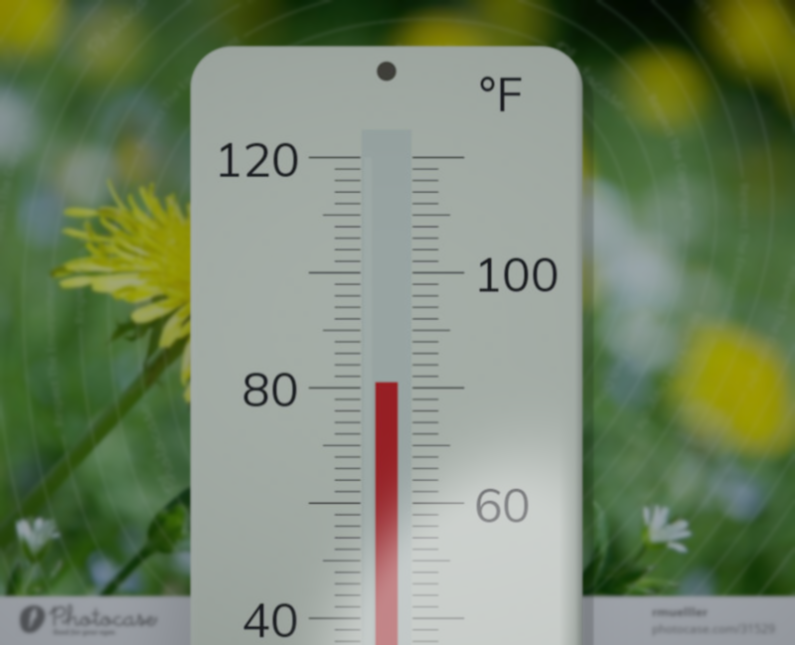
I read 81°F
